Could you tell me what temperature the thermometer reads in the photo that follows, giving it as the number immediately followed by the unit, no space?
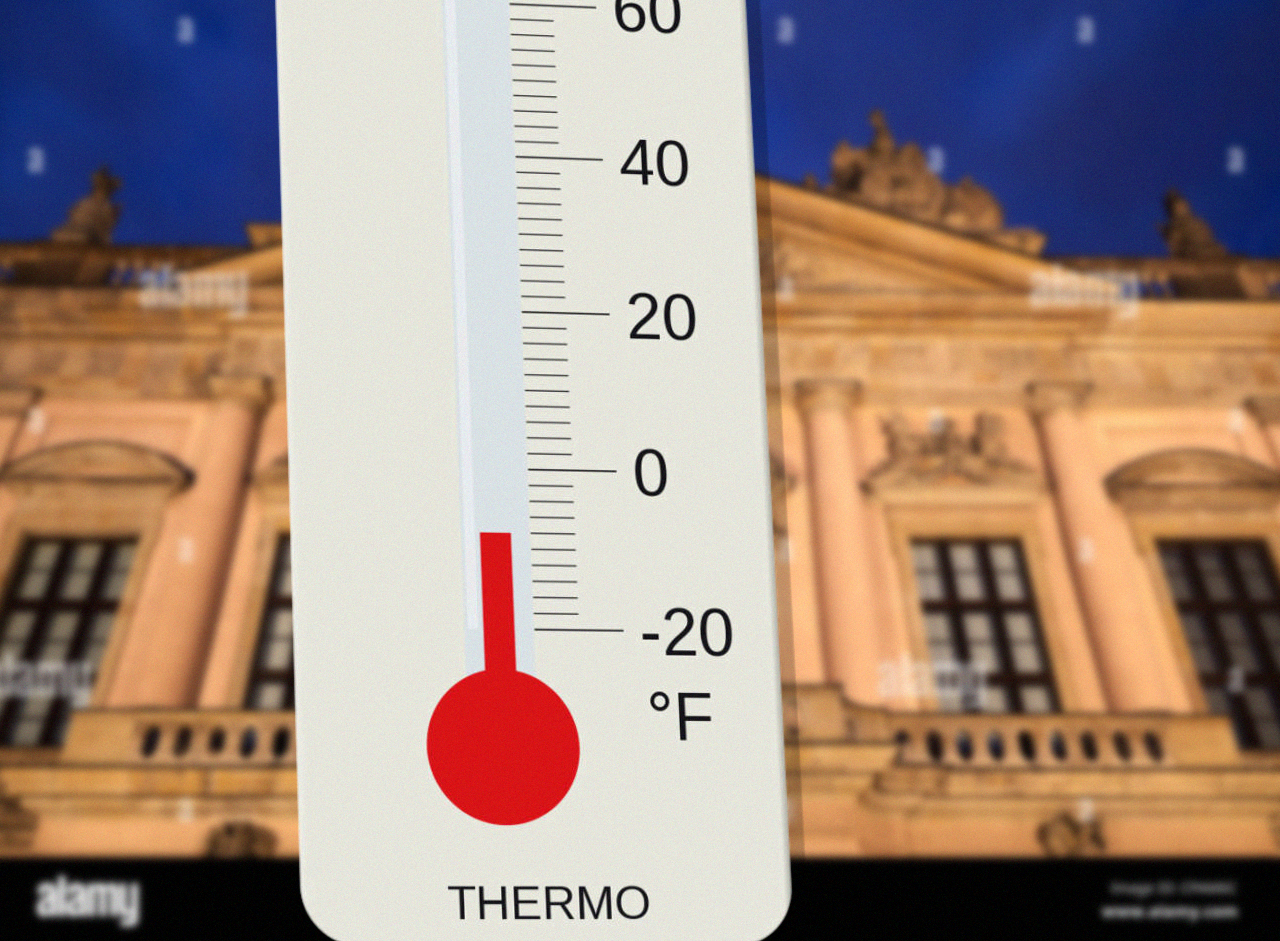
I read -8°F
